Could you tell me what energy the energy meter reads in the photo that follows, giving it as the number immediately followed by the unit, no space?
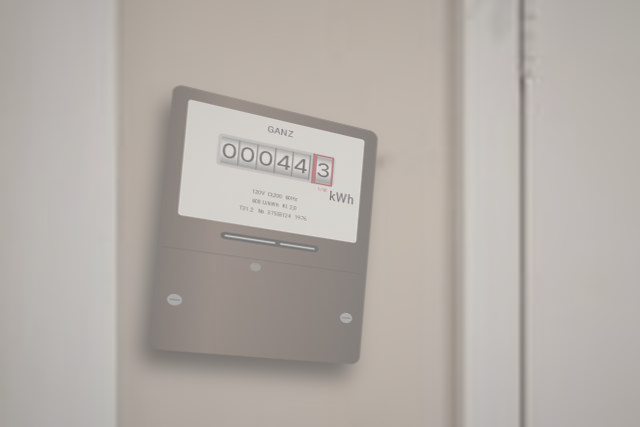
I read 44.3kWh
